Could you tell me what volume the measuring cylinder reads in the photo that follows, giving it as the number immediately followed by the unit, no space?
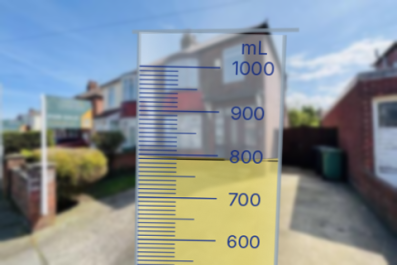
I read 790mL
